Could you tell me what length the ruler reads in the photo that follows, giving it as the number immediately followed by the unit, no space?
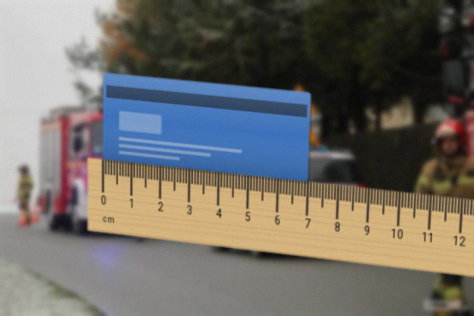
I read 7cm
